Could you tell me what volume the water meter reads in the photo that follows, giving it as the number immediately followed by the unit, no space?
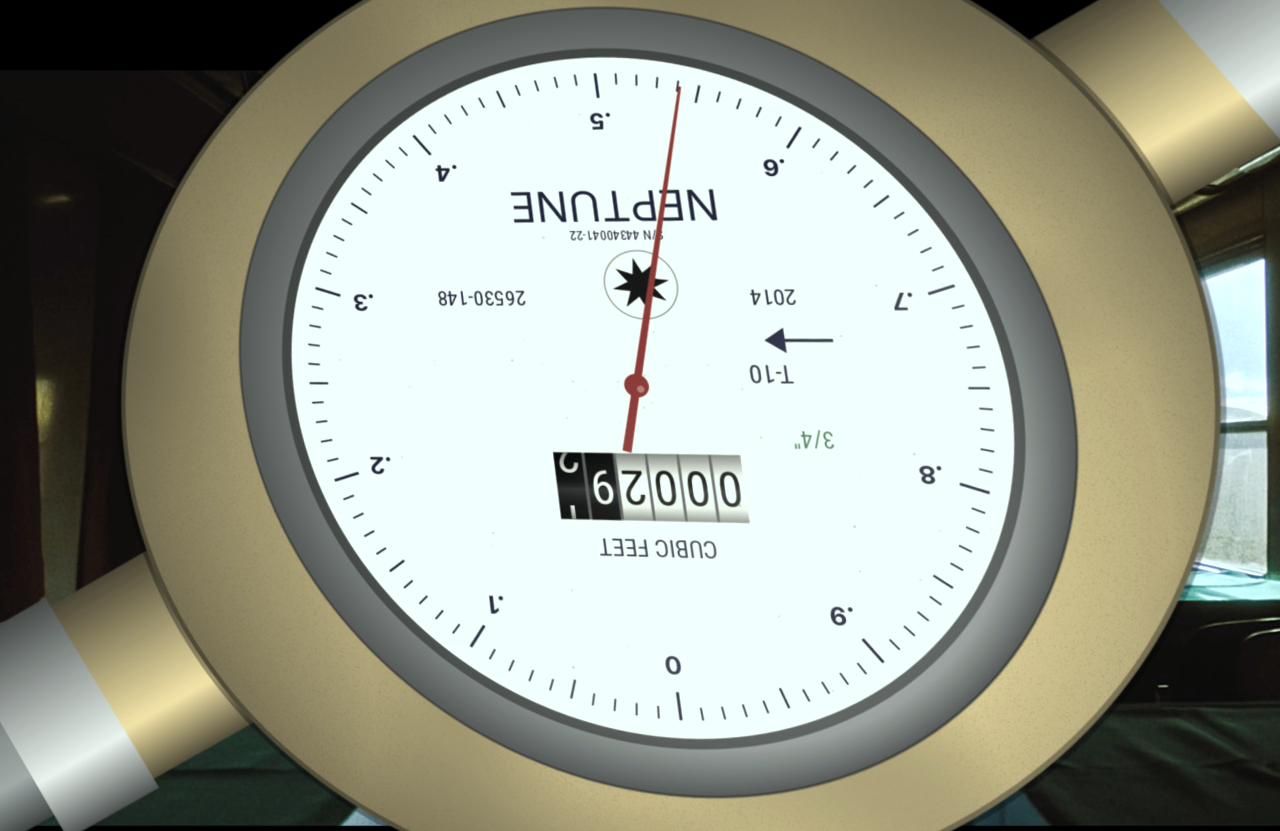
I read 291.54ft³
